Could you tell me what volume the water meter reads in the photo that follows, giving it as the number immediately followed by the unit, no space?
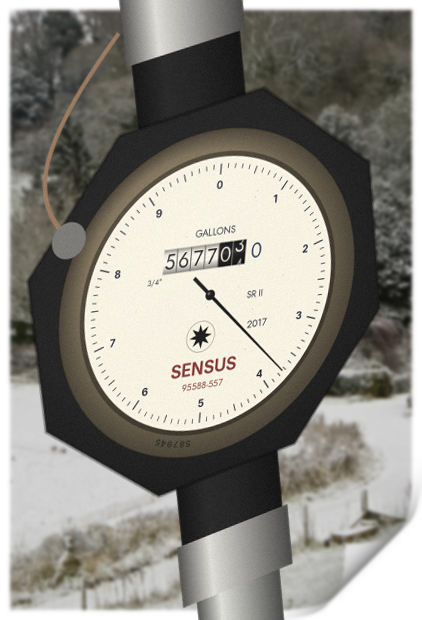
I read 5677033.7gal
